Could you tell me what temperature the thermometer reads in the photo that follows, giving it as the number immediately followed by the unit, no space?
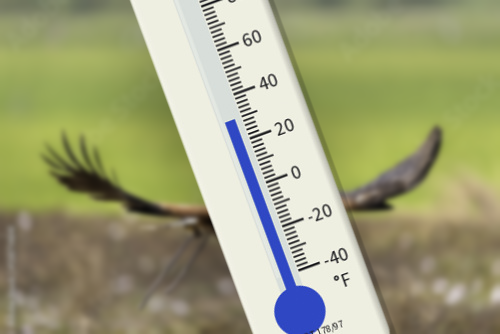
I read 30°F
